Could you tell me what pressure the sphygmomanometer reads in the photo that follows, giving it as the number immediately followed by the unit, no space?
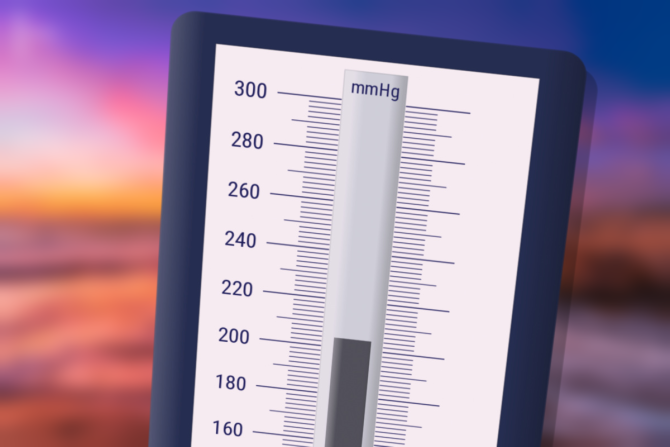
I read 204mmHg
